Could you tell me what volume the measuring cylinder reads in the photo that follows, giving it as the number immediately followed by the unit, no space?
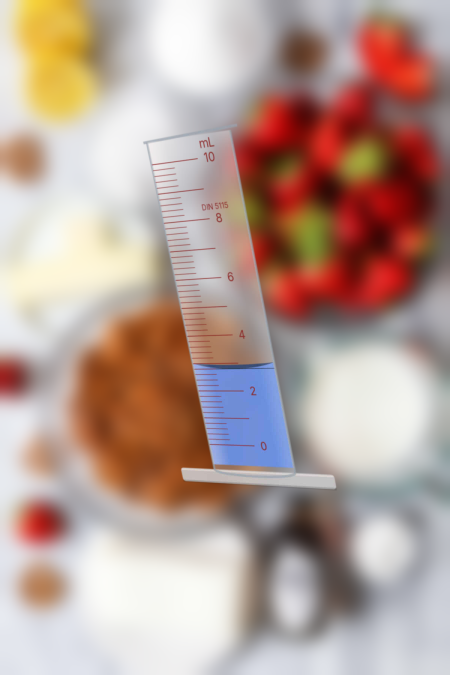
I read 2.8mL
